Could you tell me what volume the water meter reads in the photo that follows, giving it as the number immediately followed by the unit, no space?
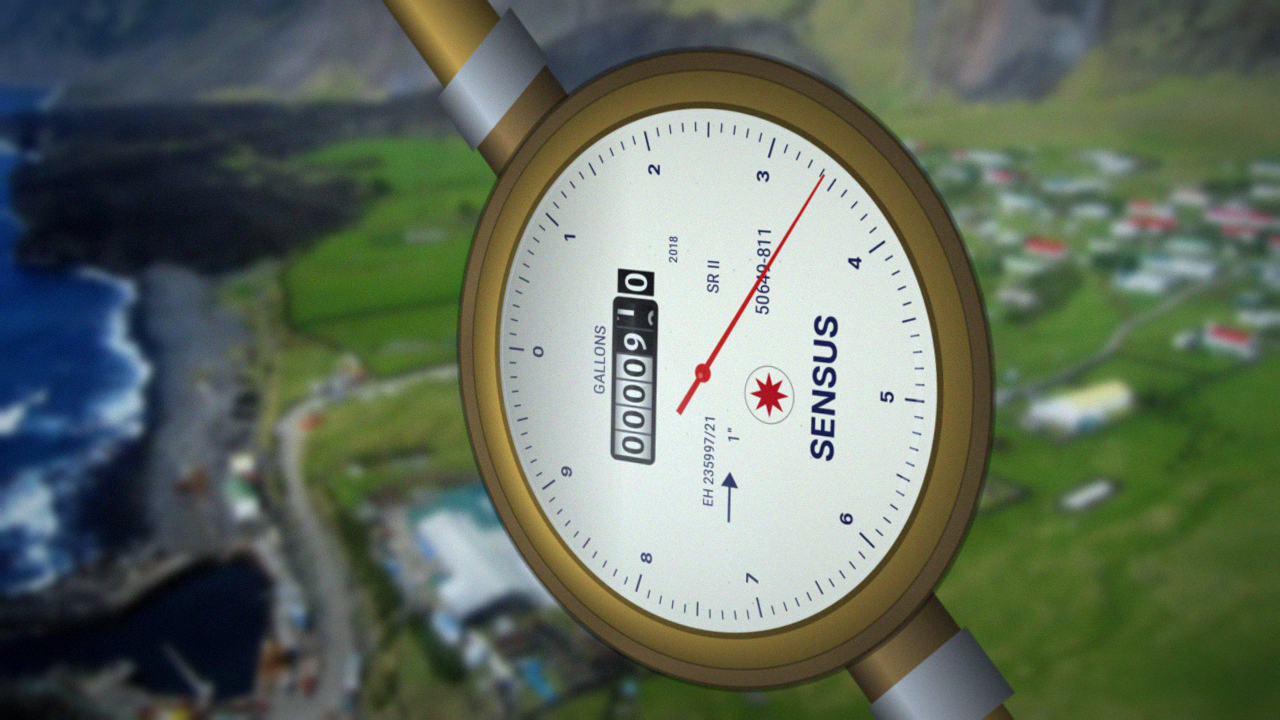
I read 913.4gal
